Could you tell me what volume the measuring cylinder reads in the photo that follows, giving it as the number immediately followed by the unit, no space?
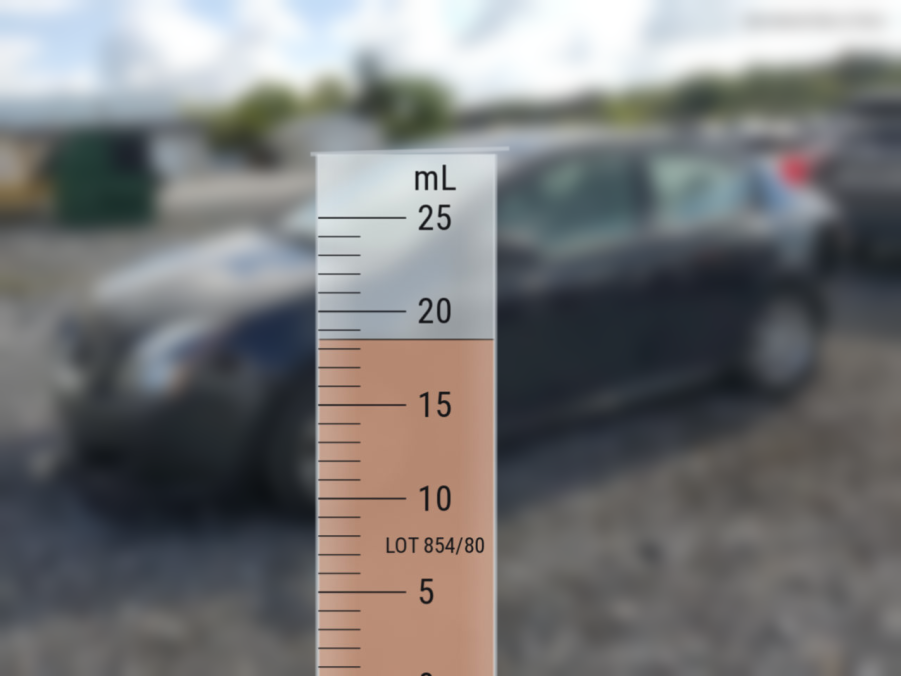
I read 18.5mL
